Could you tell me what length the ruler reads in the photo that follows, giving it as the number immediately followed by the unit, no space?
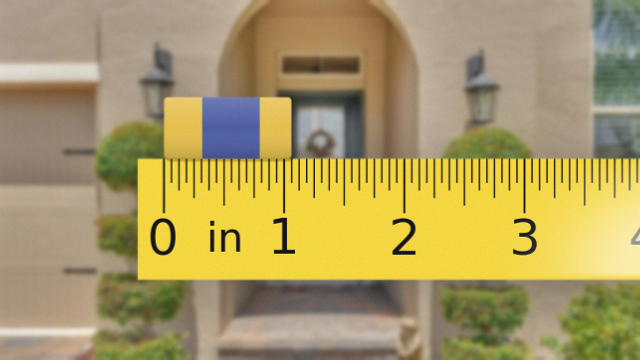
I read 1.0625in
